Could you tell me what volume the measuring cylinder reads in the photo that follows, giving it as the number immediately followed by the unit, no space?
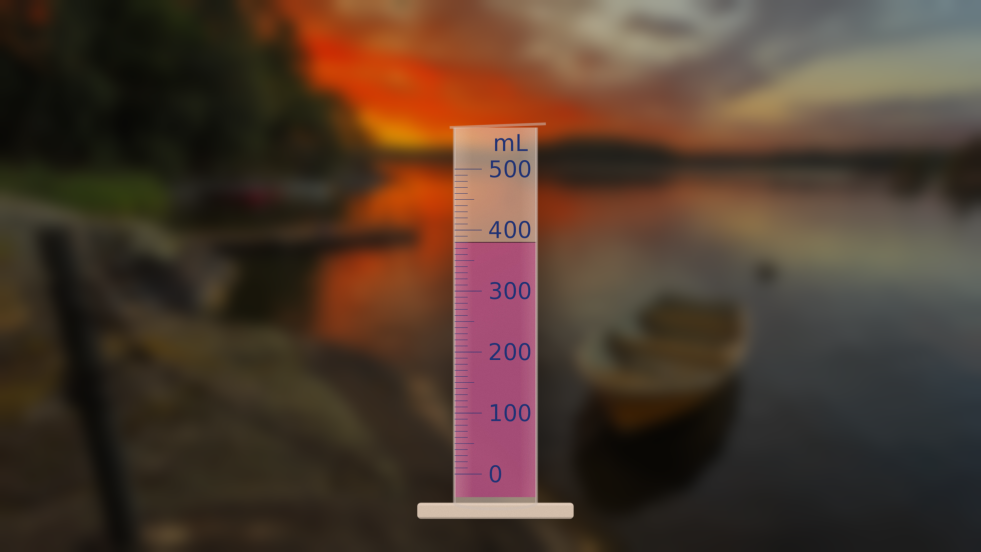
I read 380mL
